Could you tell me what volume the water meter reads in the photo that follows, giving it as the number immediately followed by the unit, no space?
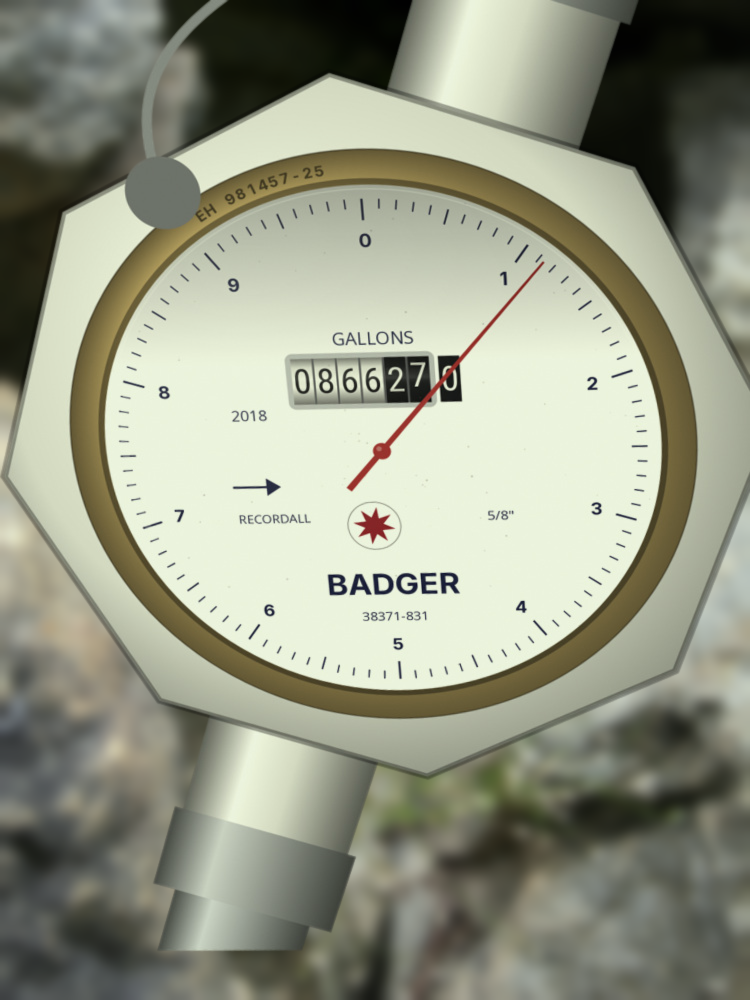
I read 866271.1gal
